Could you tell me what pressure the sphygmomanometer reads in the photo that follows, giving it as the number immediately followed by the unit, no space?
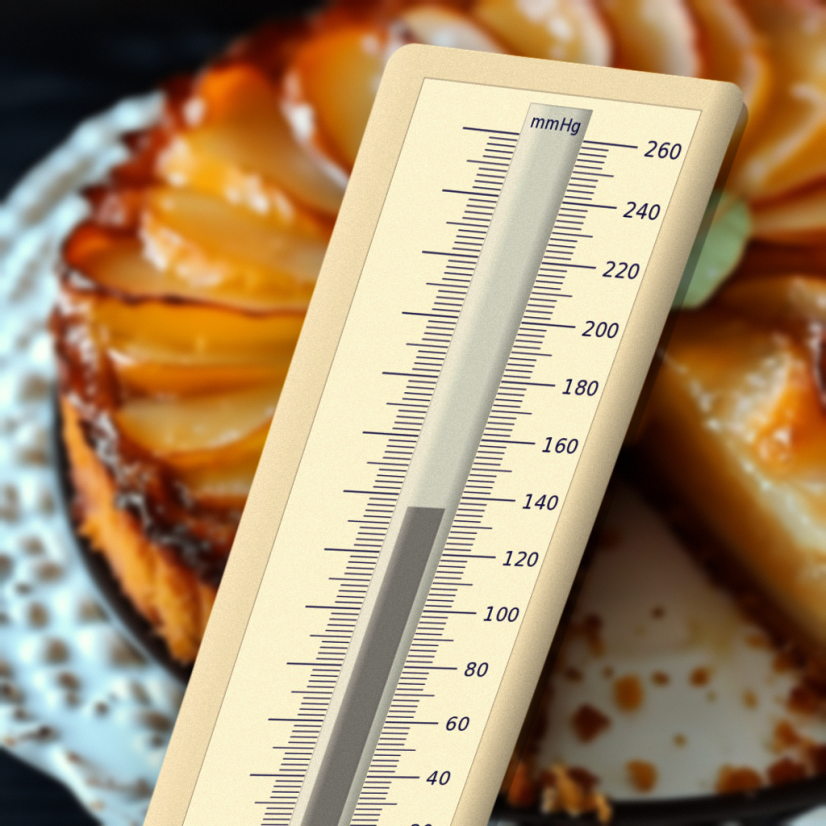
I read 136mmHg
